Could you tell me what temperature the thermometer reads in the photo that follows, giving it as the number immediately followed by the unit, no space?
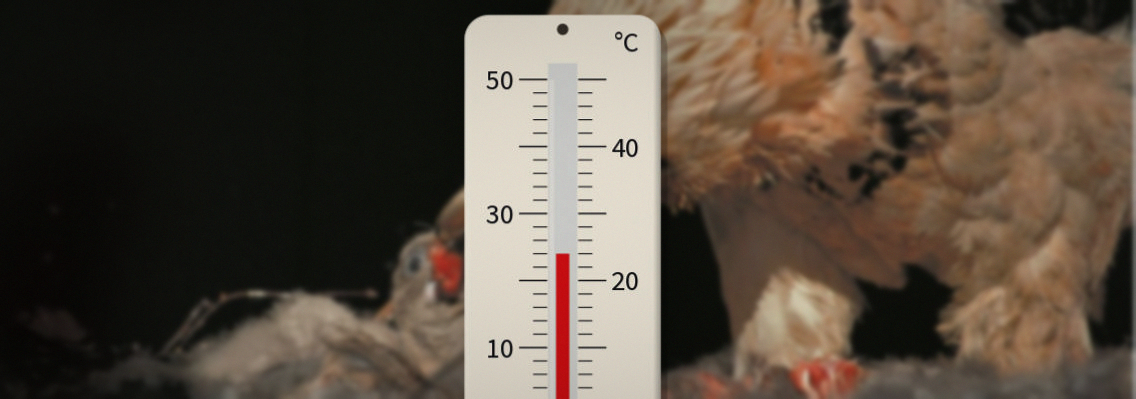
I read 24°C
